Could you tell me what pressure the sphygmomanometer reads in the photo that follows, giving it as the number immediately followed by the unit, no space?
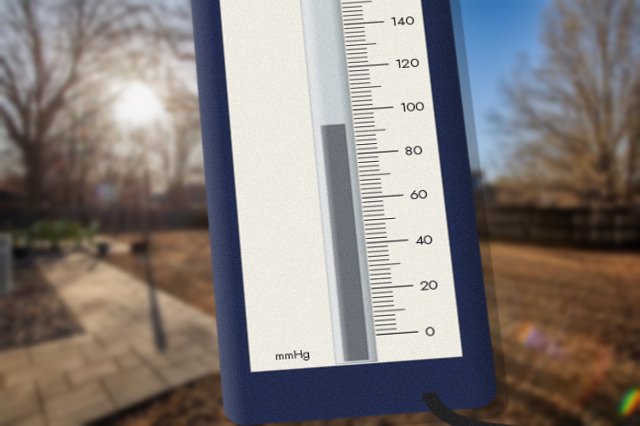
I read 94mmHg
